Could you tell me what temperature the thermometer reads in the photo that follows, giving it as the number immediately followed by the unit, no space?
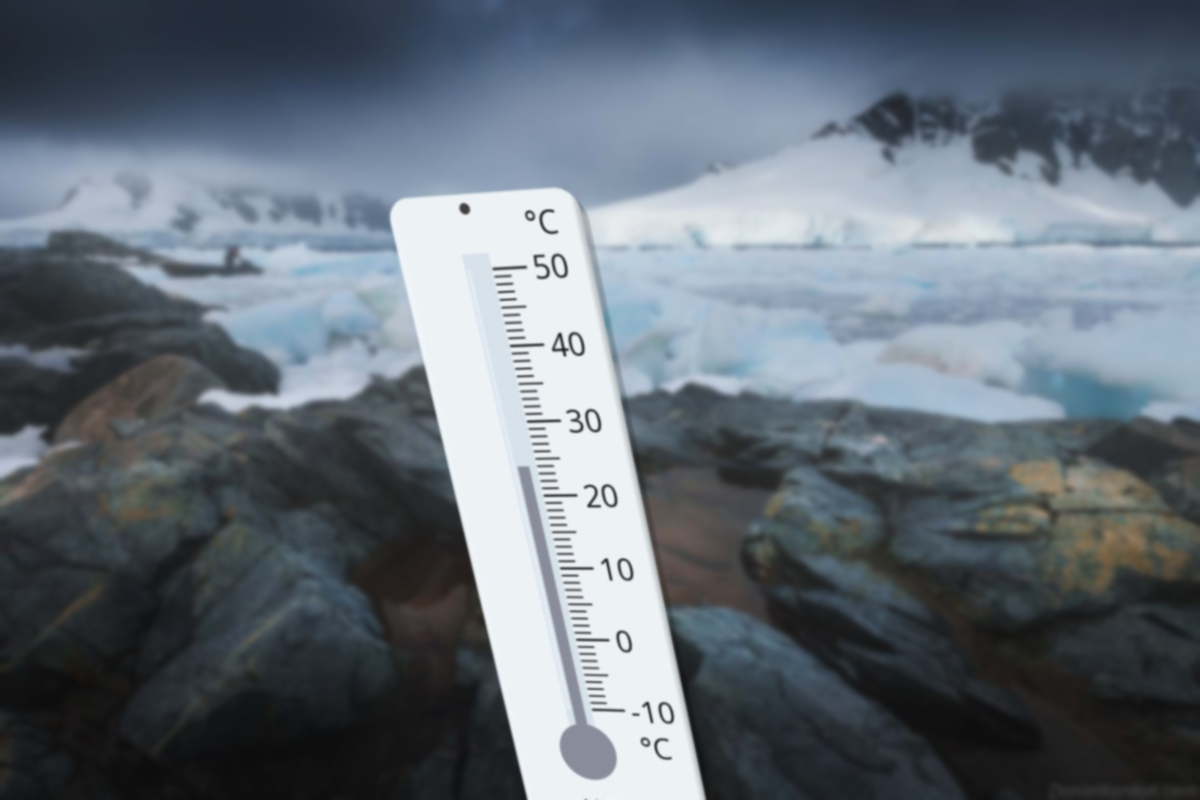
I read 24°C
